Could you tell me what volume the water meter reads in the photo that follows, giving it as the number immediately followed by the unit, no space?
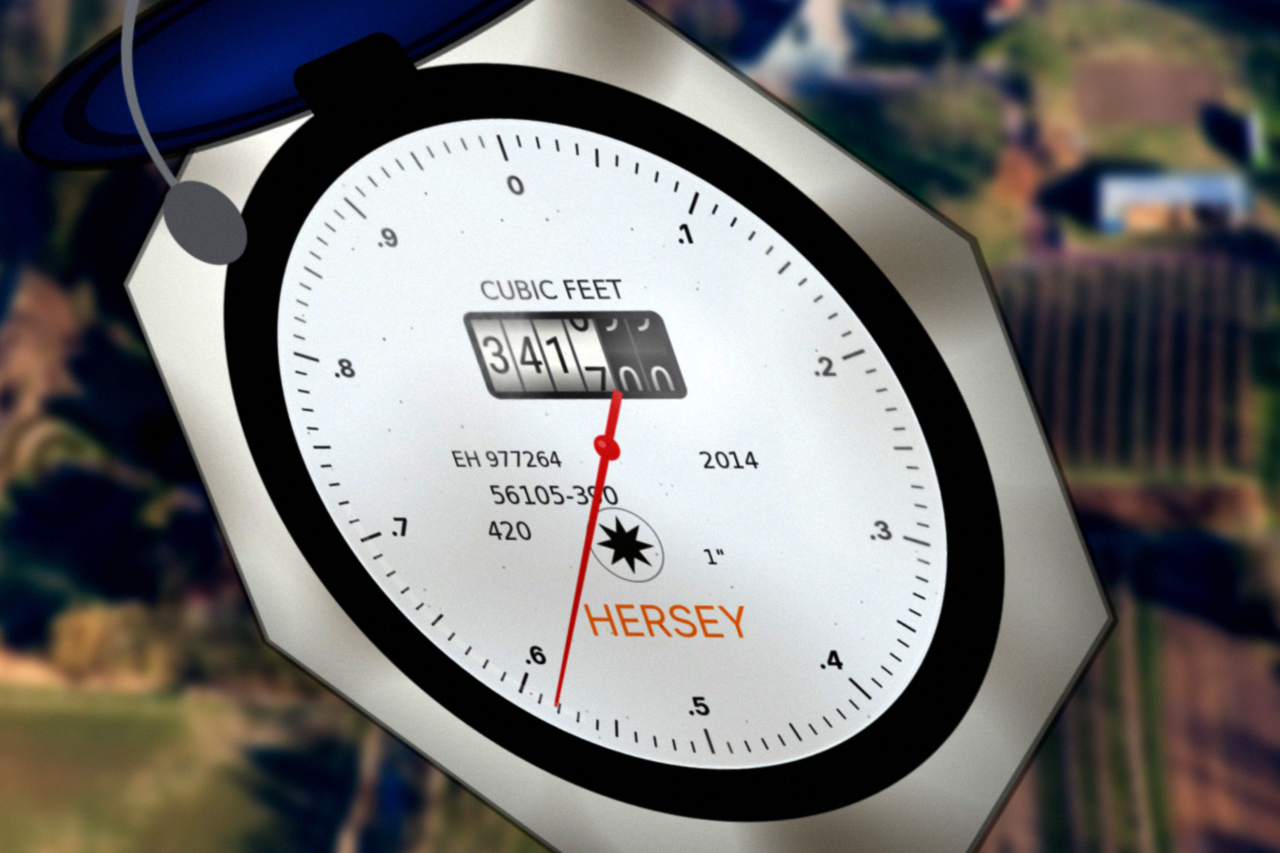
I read 341699.58ft³
